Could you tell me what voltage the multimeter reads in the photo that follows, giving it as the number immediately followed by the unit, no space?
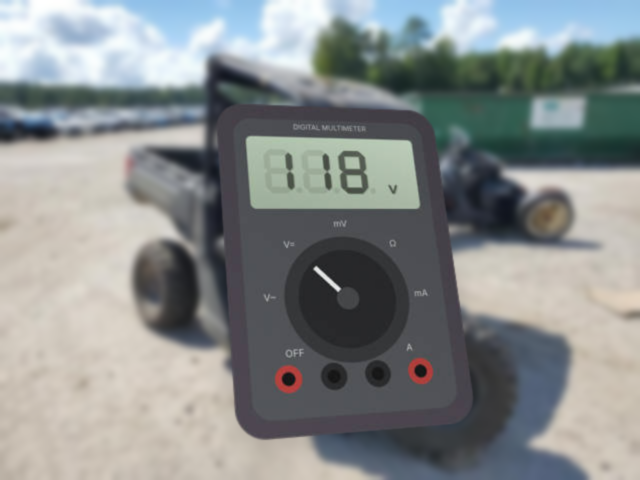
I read 118V
